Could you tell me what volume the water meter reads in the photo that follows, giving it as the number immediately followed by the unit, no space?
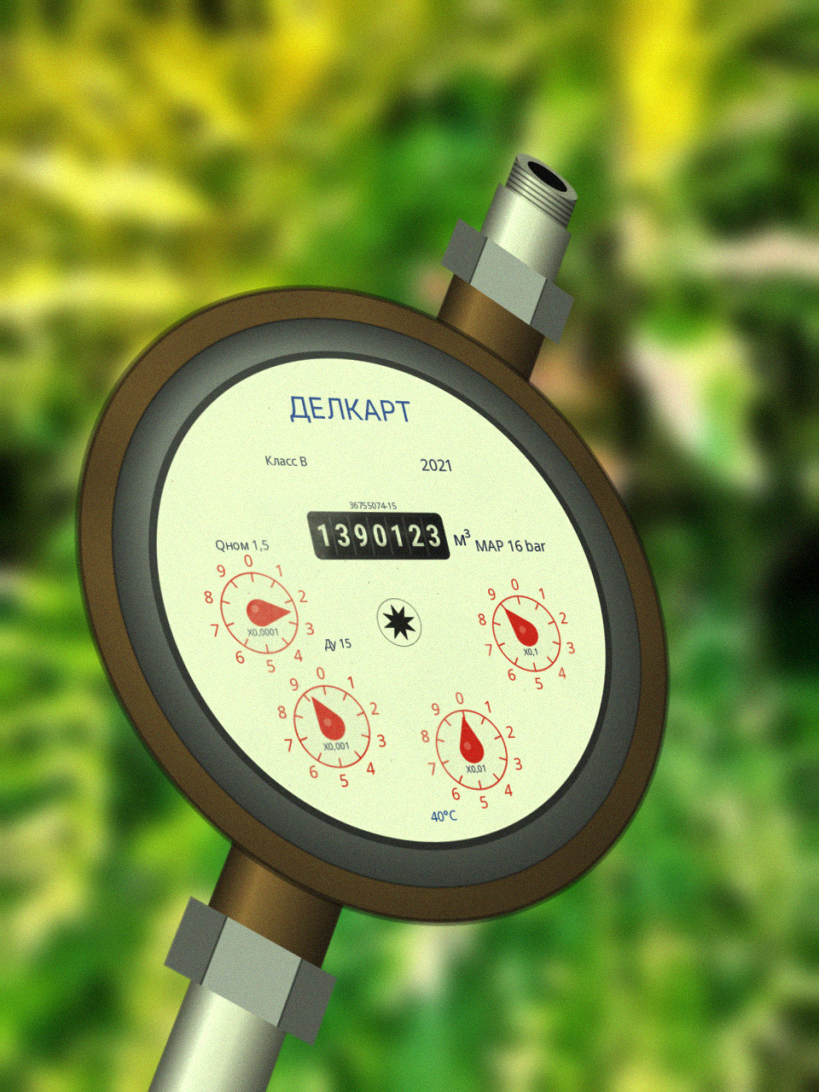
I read 1390123.8992m³
